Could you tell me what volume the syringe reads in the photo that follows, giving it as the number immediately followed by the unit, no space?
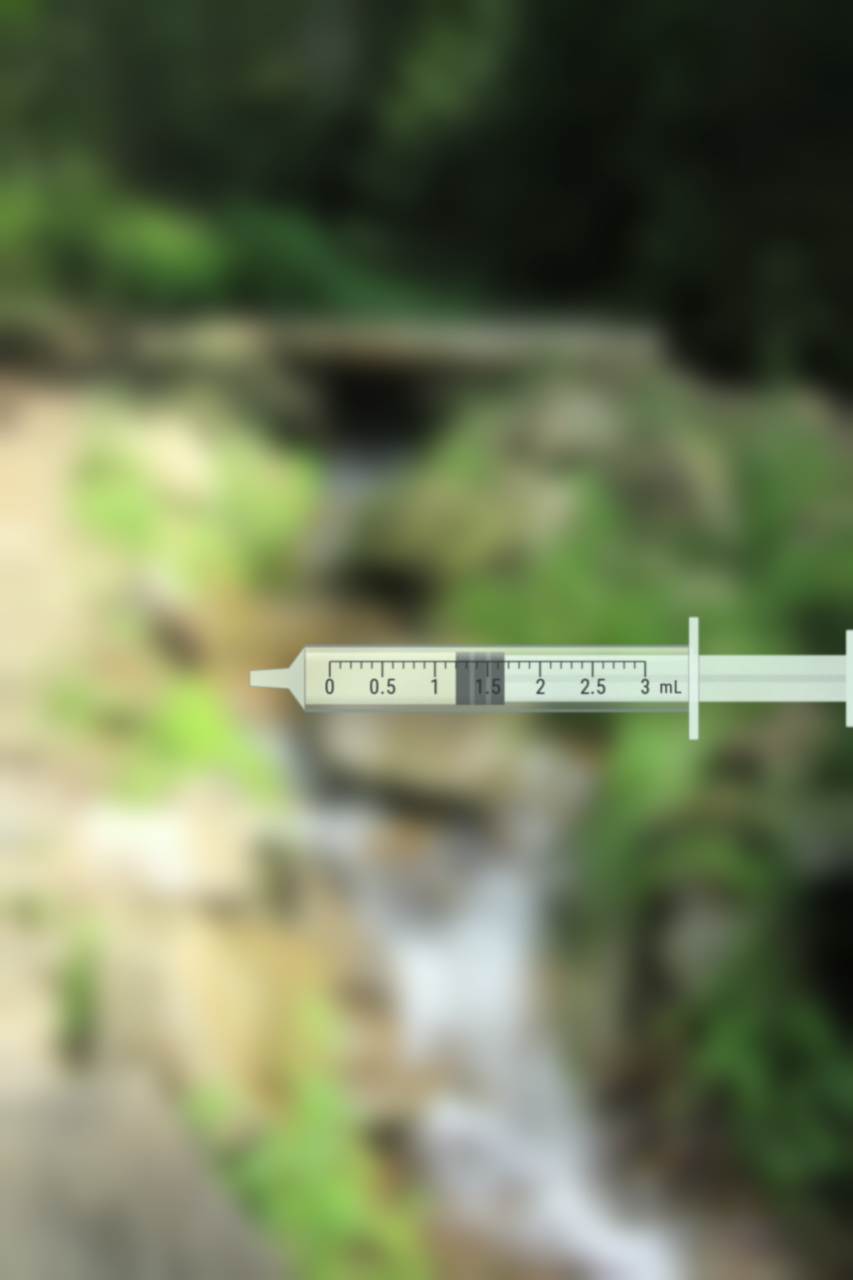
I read 1.2mL
